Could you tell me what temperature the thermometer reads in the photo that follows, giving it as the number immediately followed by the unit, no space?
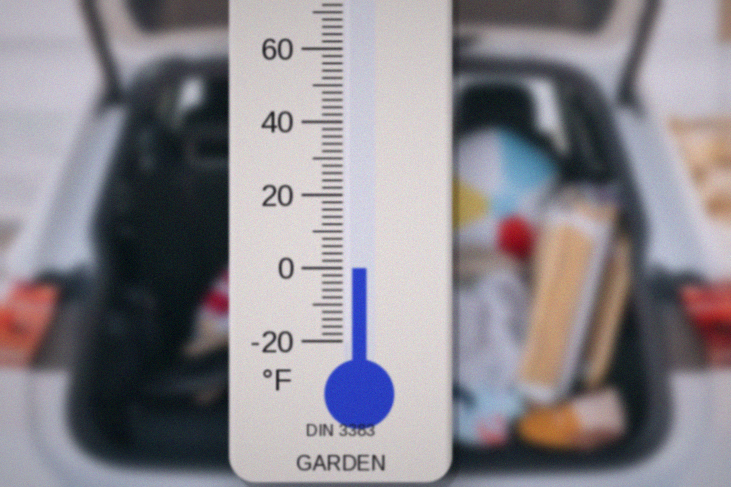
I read 0°F
